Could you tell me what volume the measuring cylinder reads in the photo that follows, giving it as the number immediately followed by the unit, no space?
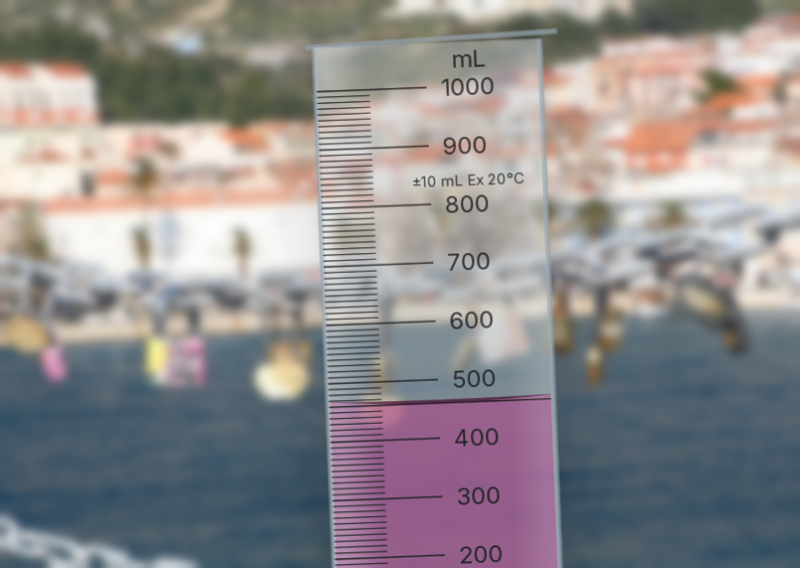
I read 460mL
